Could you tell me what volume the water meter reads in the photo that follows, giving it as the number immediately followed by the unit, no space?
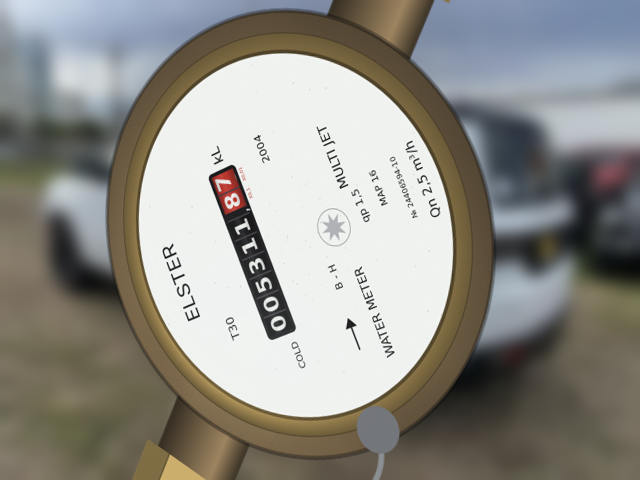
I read 5311.87kL
